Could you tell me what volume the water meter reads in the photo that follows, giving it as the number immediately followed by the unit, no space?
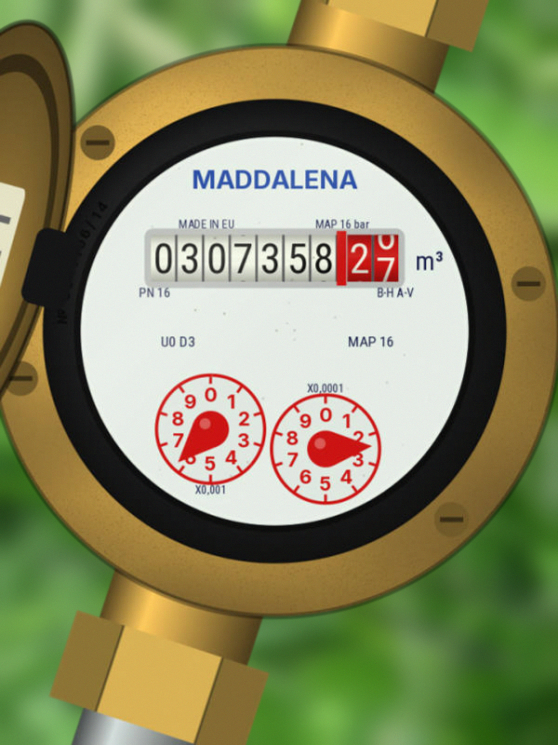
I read 307358.2662m³
